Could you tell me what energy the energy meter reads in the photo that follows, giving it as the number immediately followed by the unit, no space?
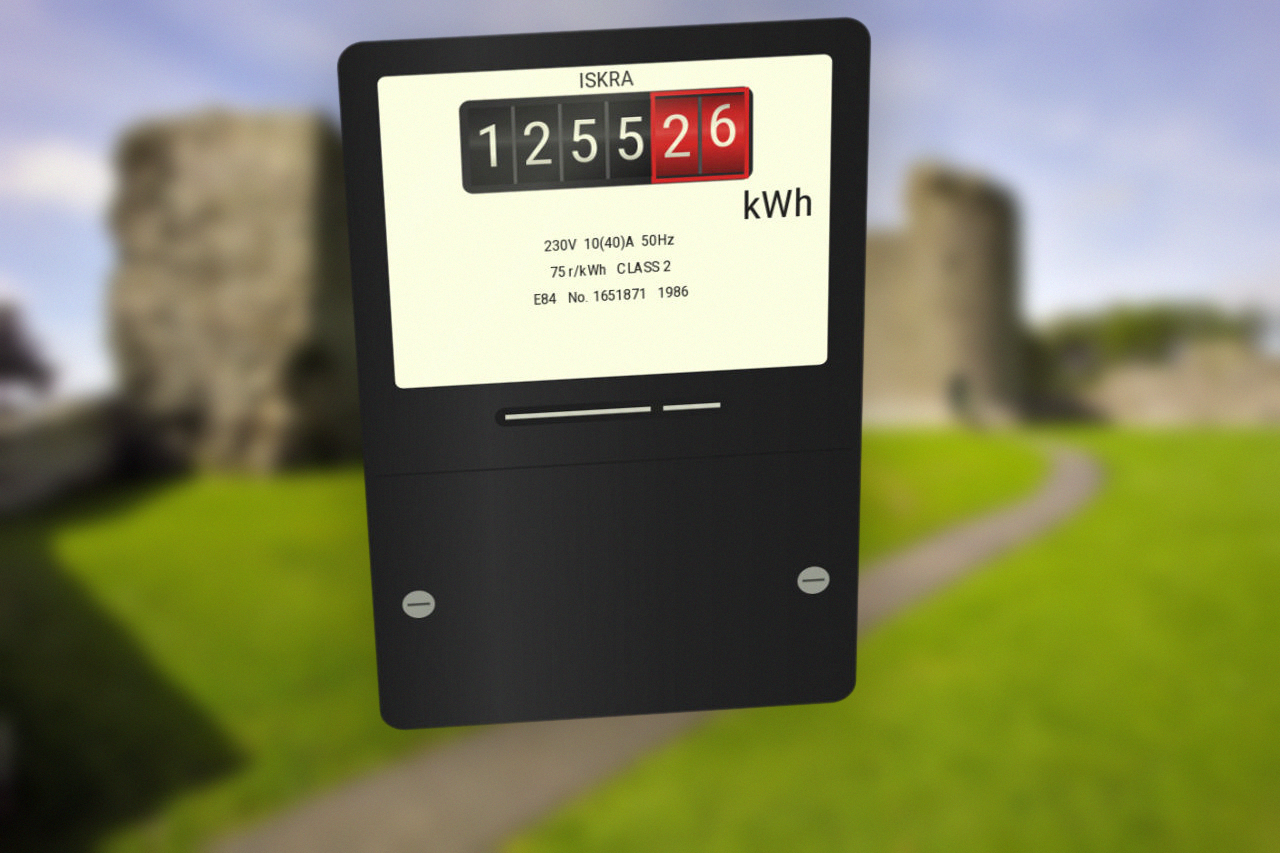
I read 1255.26kWh
